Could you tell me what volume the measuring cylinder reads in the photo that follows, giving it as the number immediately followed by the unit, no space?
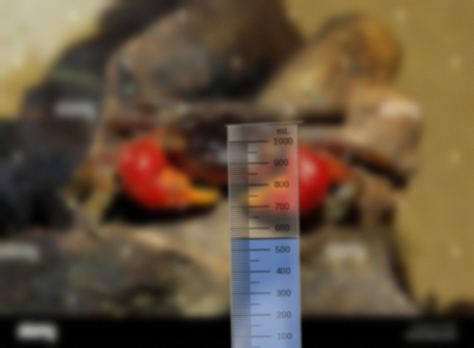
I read 550mL
